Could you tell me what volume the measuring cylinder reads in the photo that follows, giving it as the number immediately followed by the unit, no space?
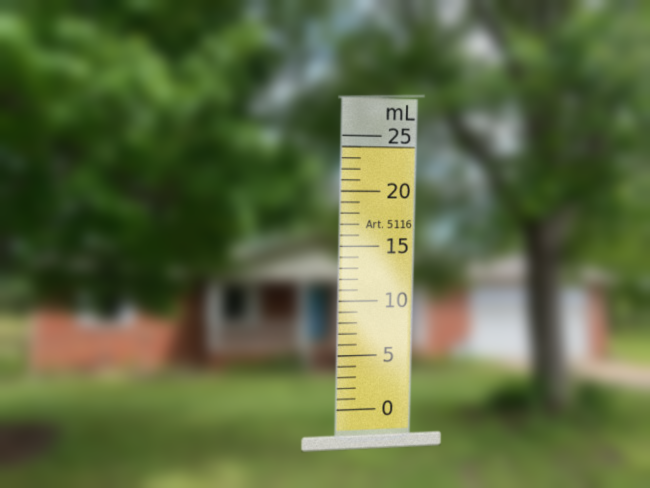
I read 24mL
